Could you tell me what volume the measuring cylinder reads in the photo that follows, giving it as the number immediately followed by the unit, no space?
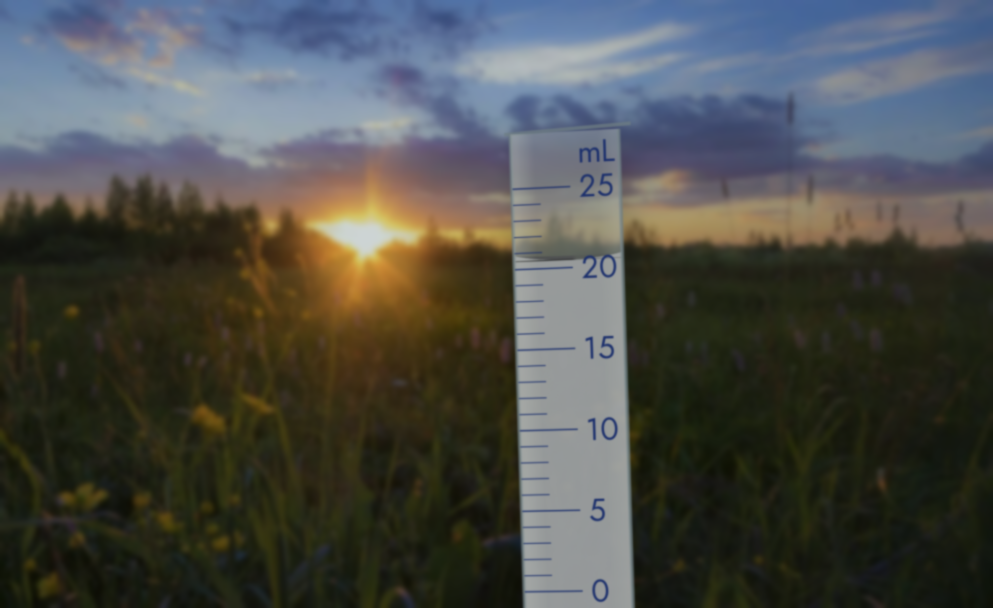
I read 20.5mL
